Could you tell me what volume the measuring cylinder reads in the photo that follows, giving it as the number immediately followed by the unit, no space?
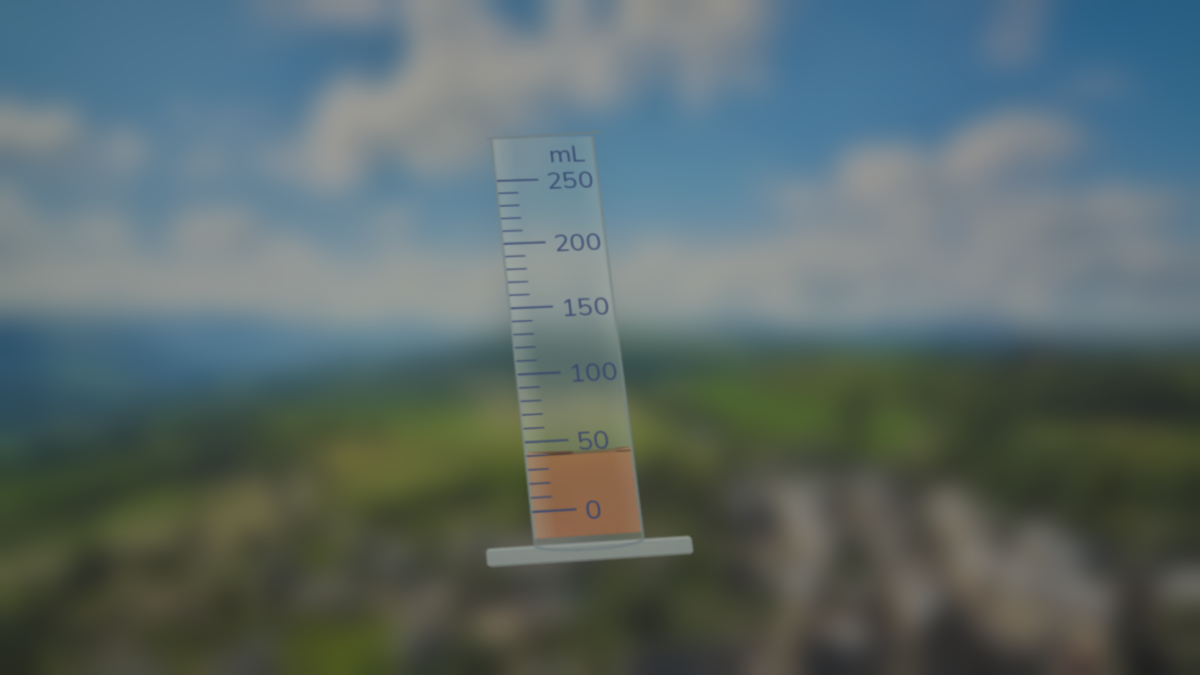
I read 40mL
